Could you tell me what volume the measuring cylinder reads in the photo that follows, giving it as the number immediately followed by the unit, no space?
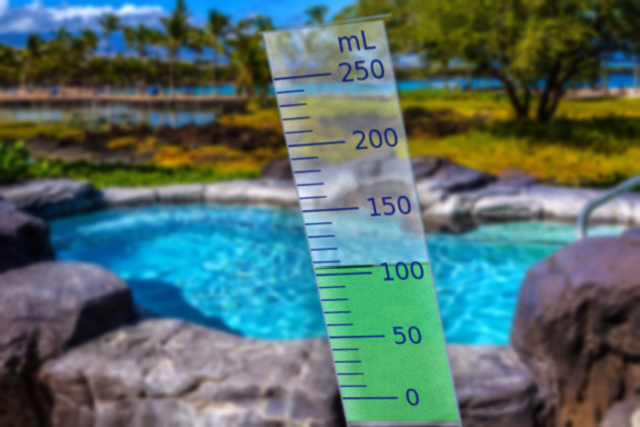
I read 105mL
